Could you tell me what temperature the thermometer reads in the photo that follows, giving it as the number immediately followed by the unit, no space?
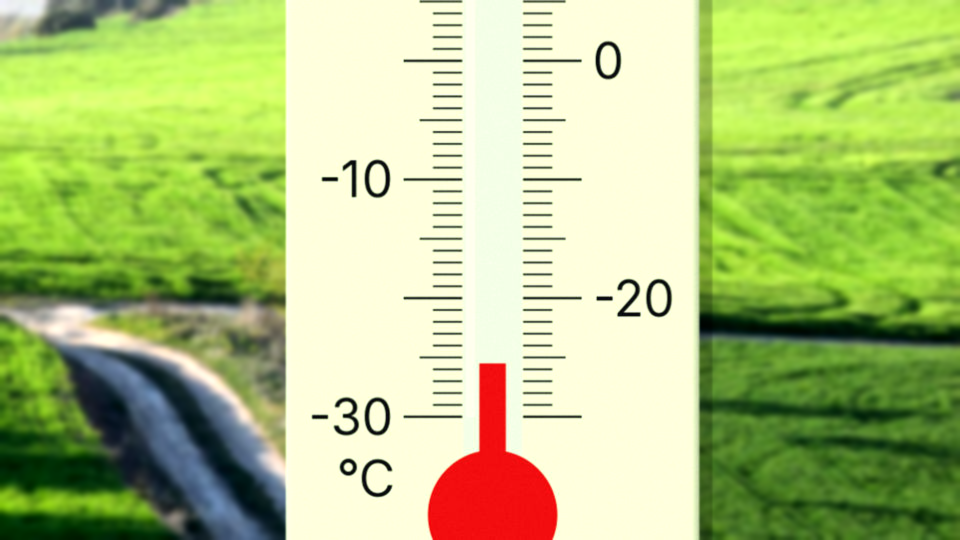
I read -25.5°C
